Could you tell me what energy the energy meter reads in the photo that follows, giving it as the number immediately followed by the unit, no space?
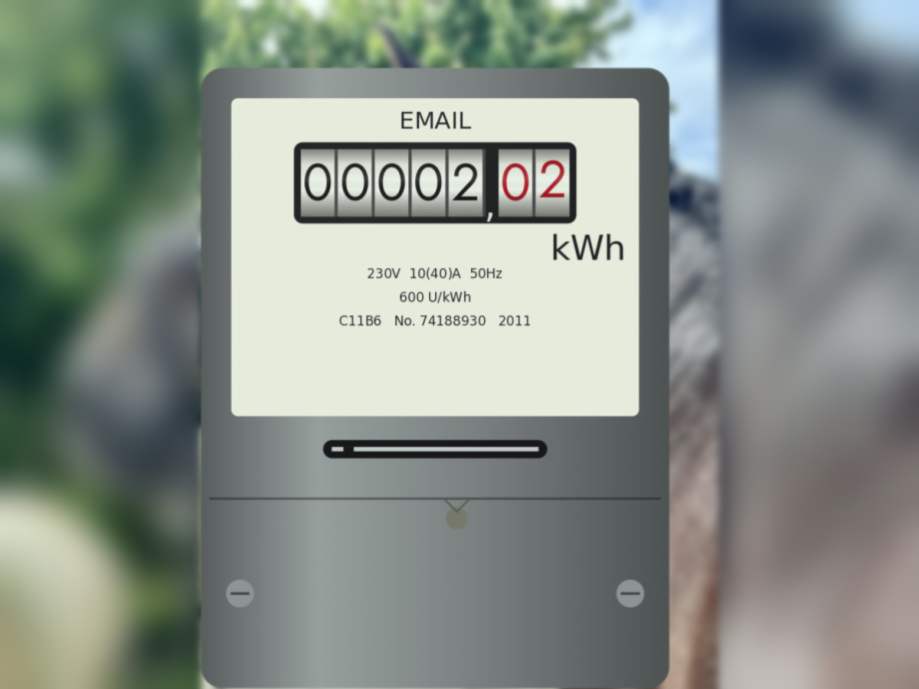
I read 2.02kWh
